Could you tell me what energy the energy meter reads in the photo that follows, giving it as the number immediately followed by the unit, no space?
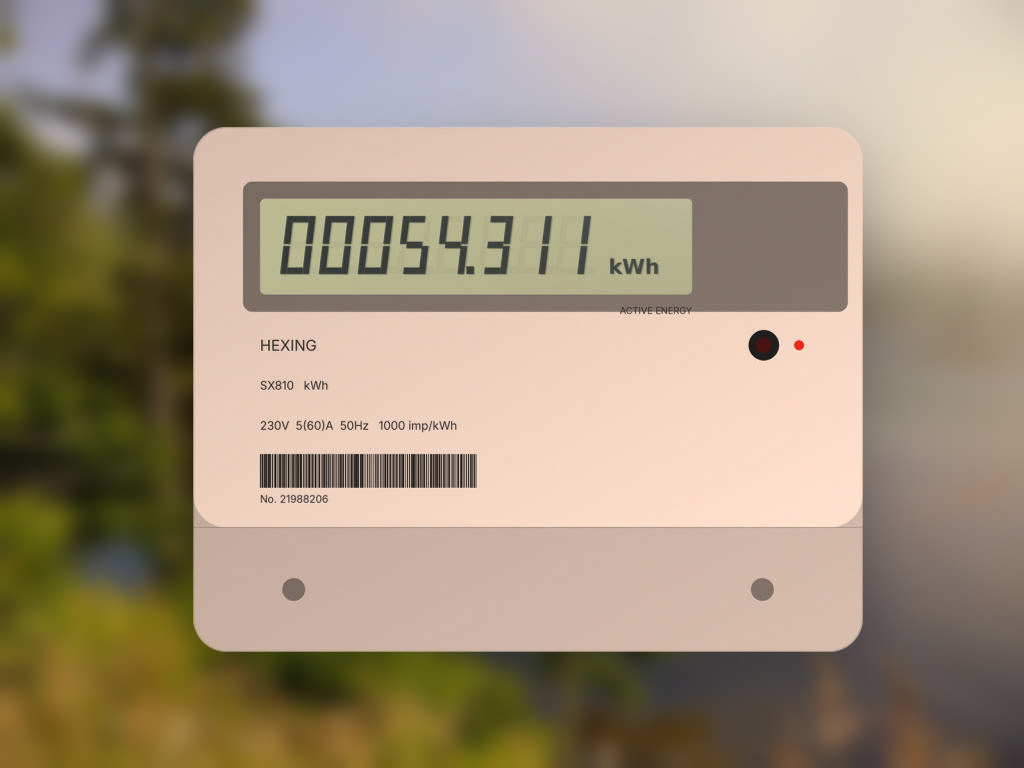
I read 54.311kWh
